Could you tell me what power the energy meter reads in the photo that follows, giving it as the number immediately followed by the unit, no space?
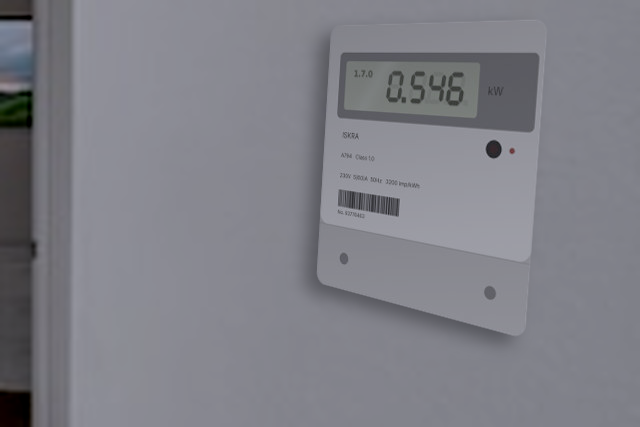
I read 0.546kW
